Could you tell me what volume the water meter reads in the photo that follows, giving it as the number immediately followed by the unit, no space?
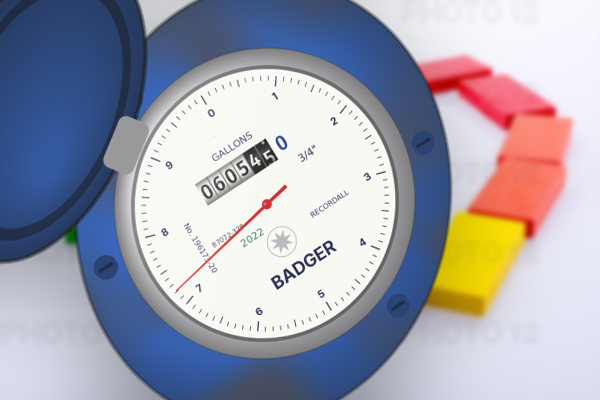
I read 605447.2gal
